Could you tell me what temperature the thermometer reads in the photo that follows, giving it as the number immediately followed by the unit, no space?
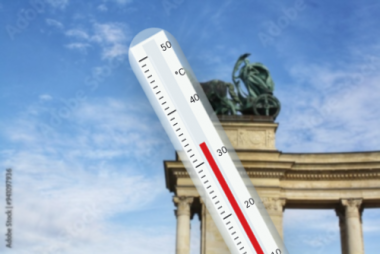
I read 33°C
